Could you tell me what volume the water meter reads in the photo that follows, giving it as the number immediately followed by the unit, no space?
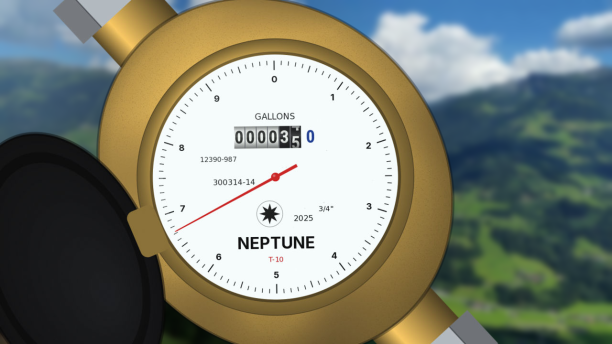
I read 346.7gal
